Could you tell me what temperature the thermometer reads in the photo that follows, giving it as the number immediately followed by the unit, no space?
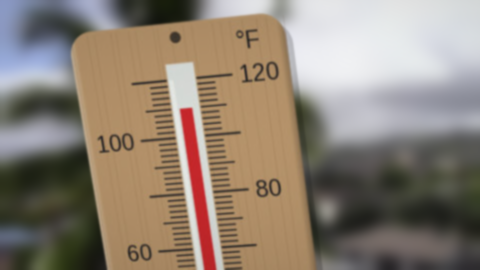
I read 110°F
